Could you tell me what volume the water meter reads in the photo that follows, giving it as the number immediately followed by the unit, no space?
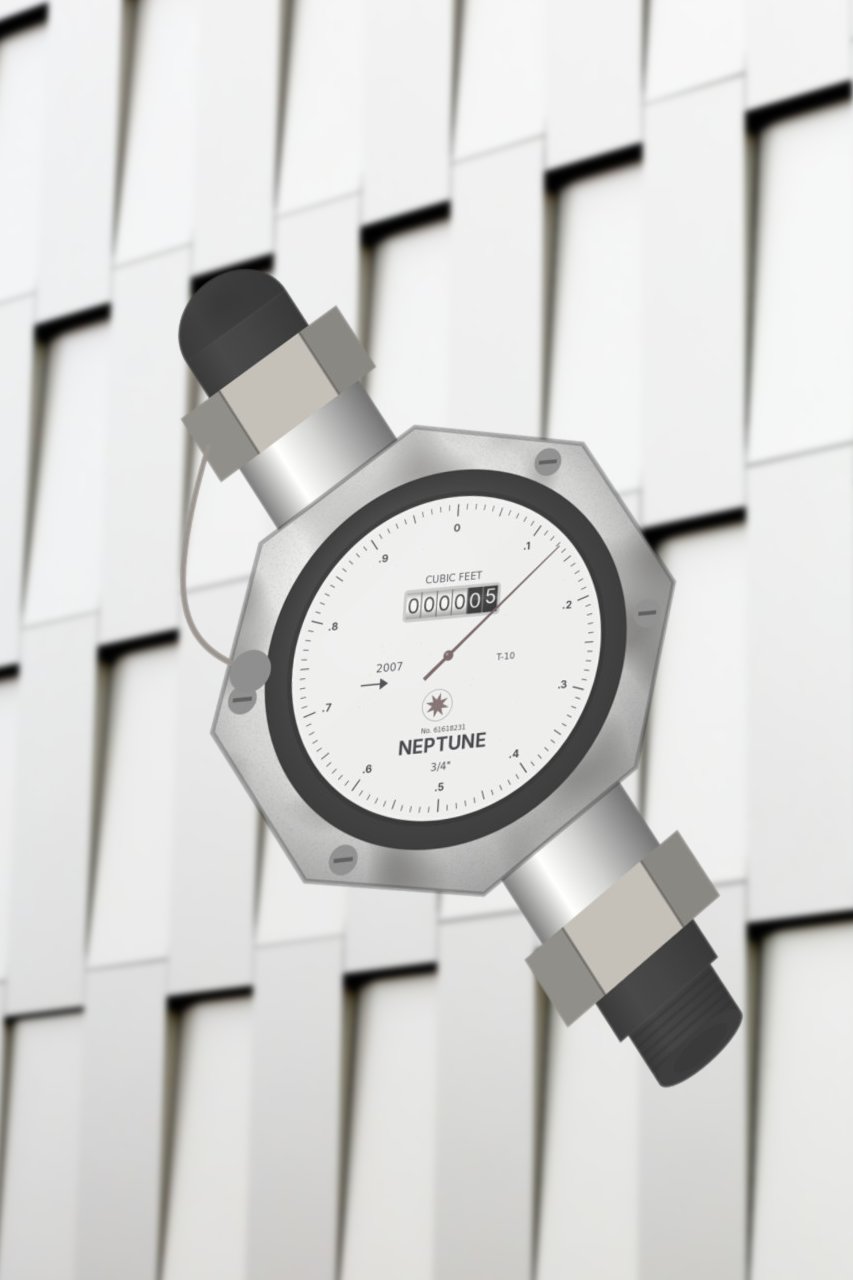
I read 5.13ft³
